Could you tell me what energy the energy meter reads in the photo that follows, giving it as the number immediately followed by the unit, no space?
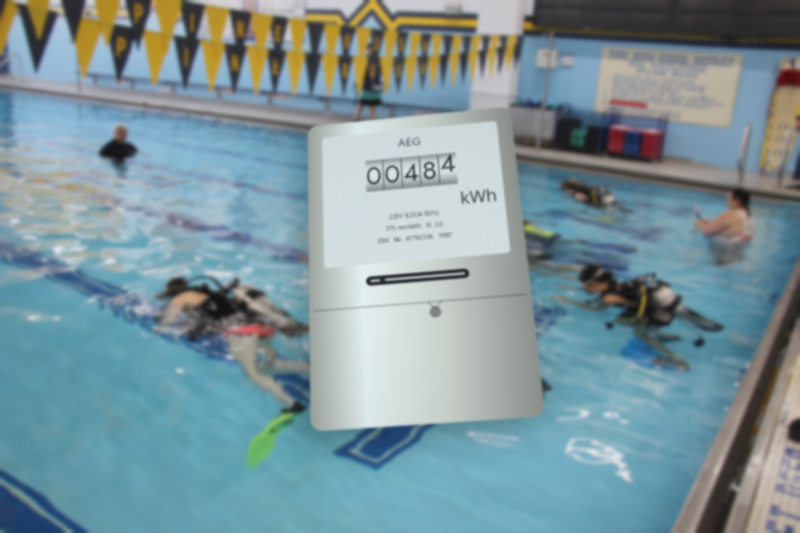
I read 484kWh
